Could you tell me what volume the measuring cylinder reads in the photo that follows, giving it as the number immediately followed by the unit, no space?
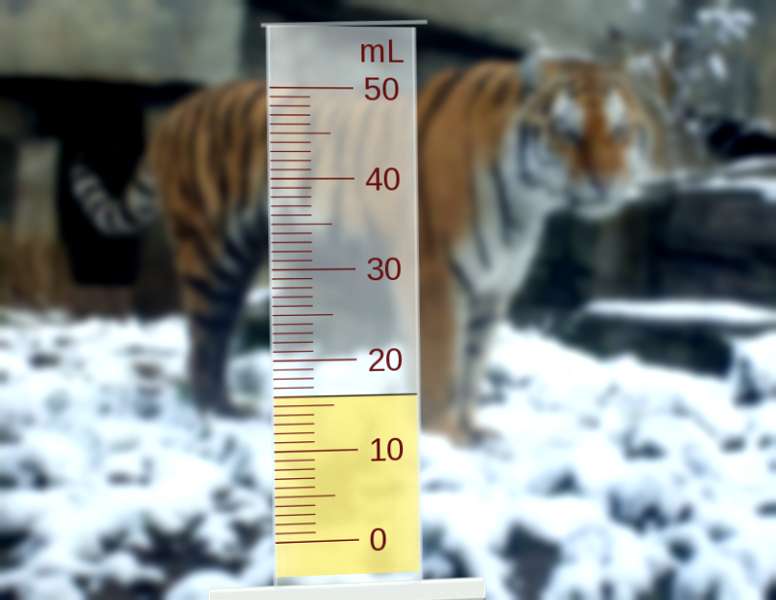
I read 16mL
